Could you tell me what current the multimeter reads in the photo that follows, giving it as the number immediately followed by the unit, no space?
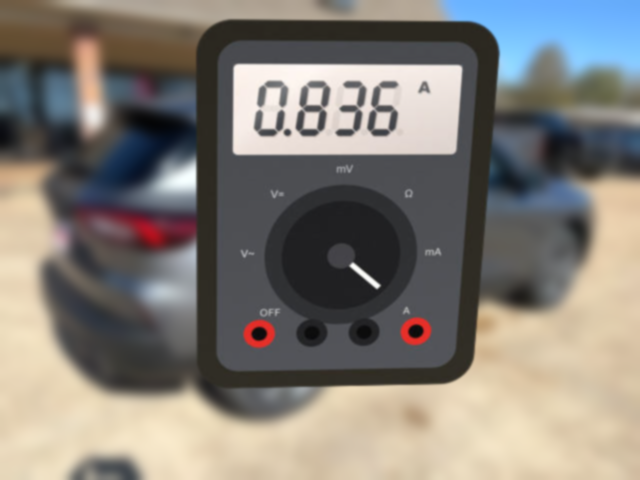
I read 0.836A
